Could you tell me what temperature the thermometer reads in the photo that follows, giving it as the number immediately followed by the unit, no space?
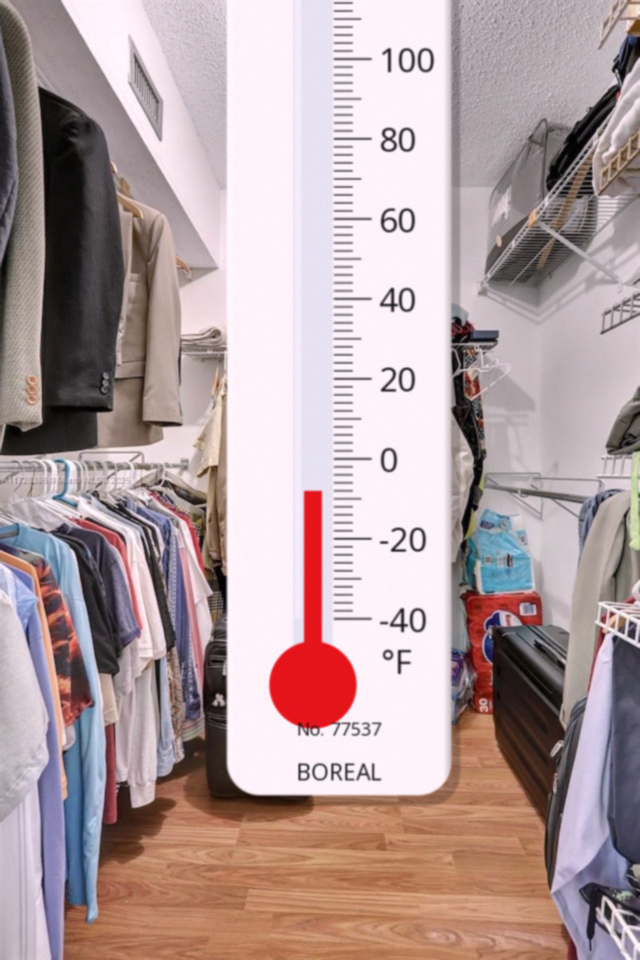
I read -8°F
